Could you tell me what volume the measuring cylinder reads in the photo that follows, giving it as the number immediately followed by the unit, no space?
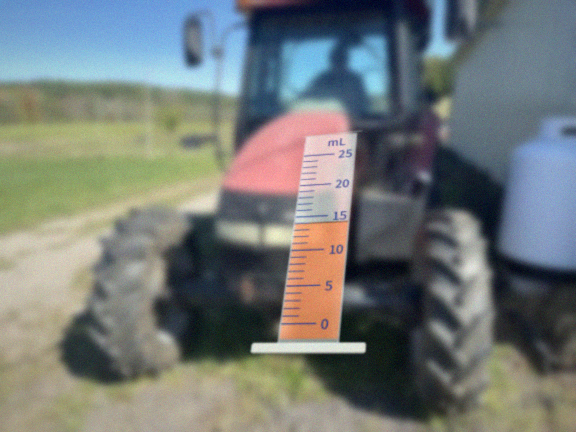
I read 14mL
